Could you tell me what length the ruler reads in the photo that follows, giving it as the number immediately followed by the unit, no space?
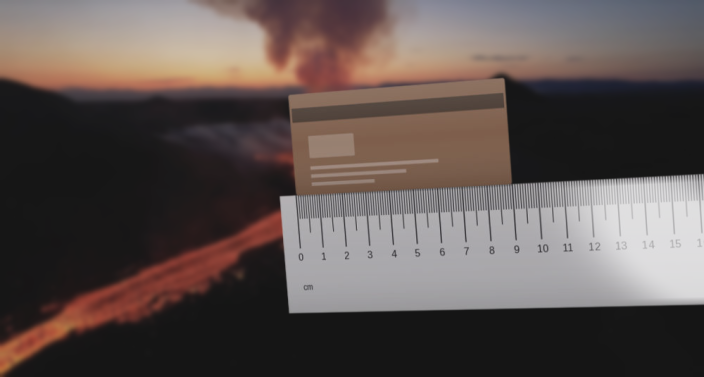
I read 9cm
